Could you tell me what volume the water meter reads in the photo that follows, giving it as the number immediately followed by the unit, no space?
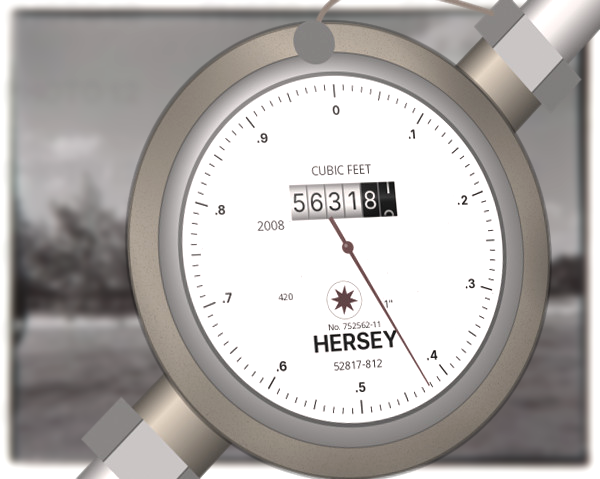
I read 563181.42ft³
